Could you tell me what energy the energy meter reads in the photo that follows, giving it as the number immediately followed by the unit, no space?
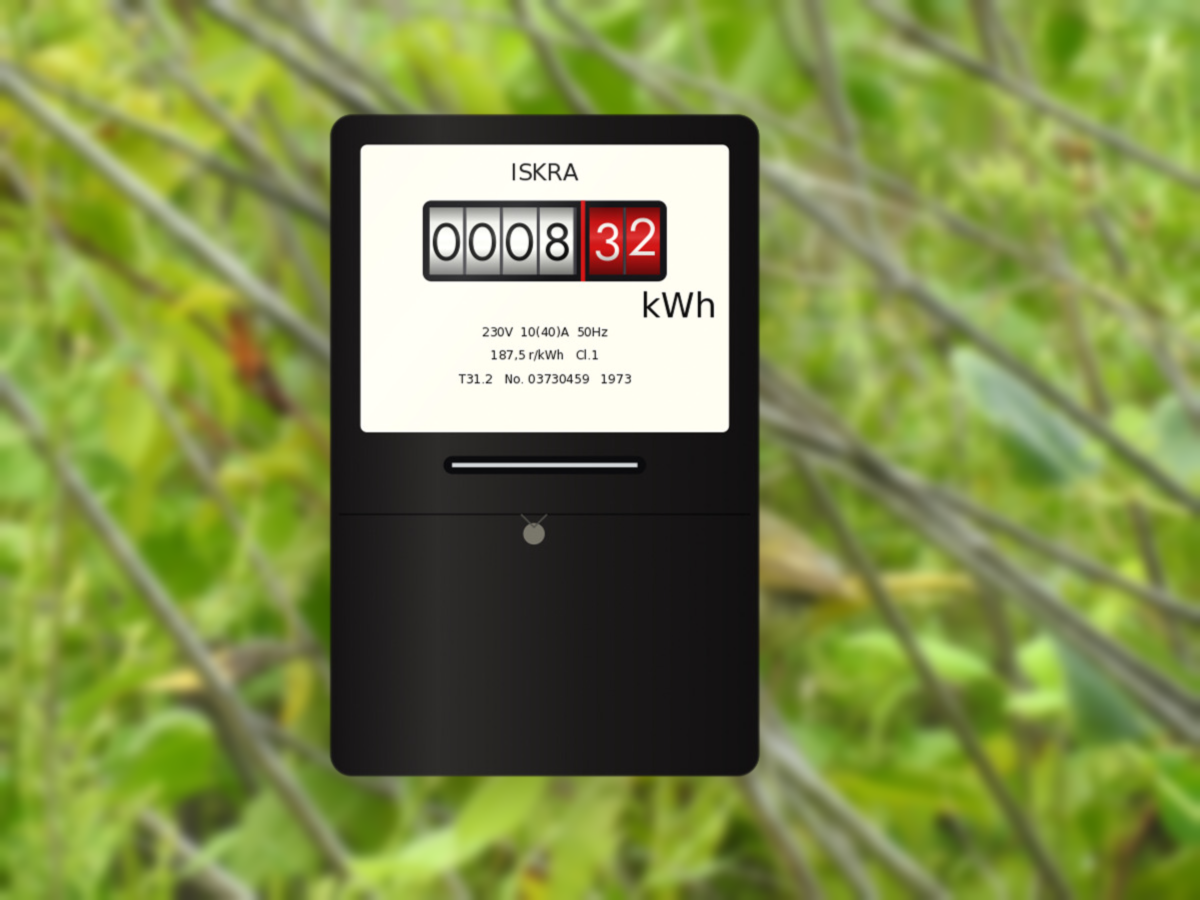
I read 8.32kWh
